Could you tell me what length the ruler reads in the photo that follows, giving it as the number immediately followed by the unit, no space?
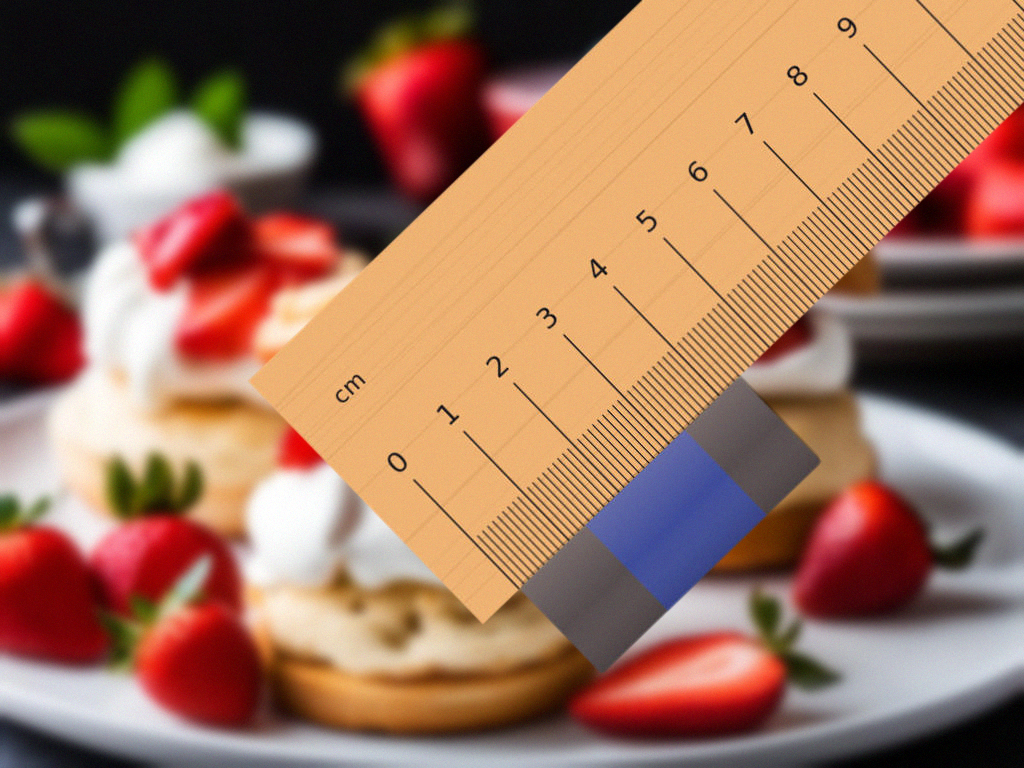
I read 4.4cm
